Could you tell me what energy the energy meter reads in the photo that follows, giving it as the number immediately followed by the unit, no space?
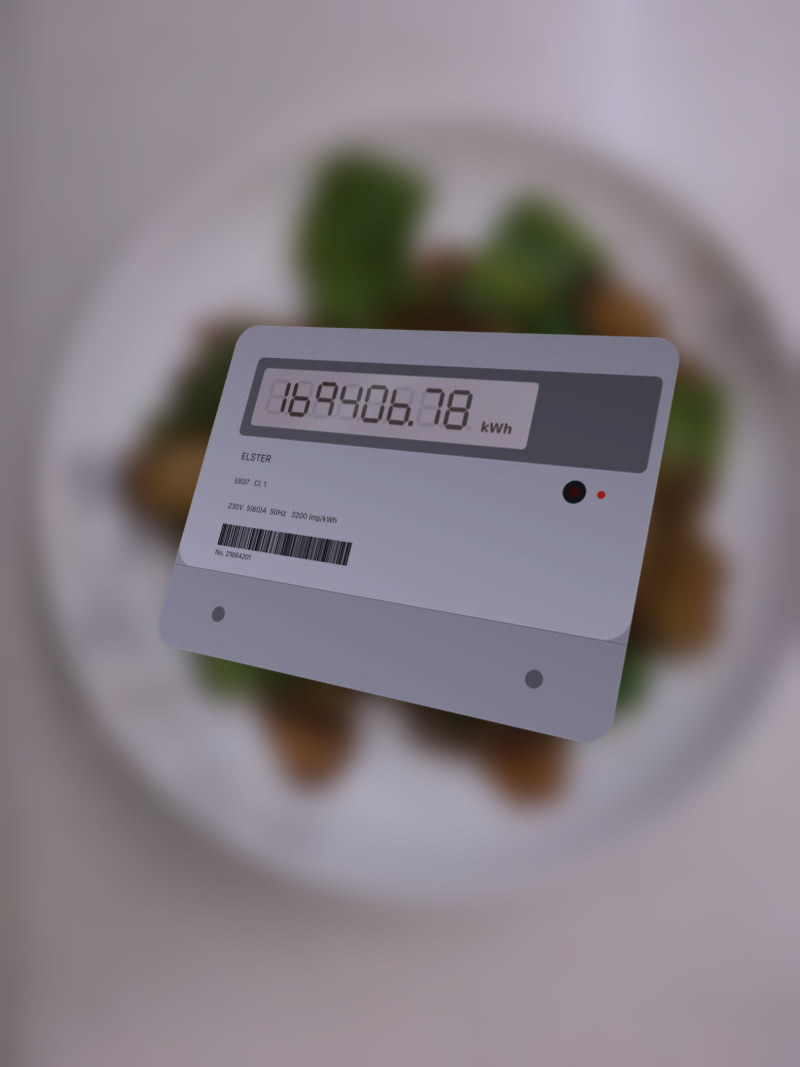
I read 169406.78kWh
